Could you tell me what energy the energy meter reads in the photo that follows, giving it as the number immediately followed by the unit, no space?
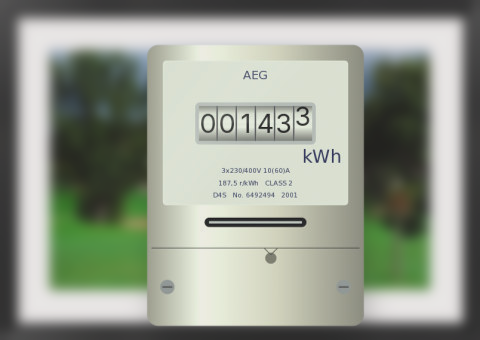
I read 1433kWh
